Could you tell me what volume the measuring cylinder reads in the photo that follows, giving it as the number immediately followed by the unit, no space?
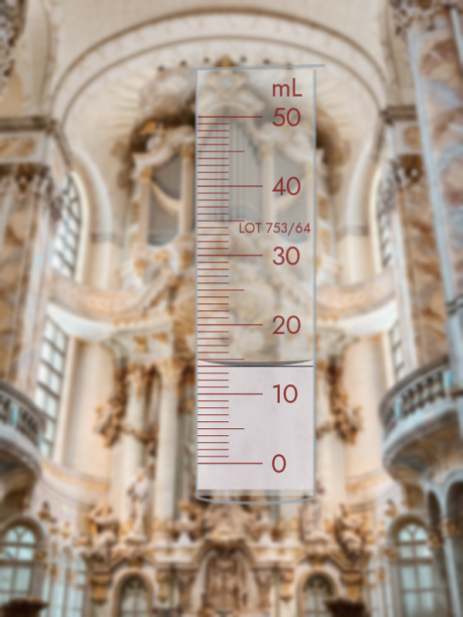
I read 14mL
